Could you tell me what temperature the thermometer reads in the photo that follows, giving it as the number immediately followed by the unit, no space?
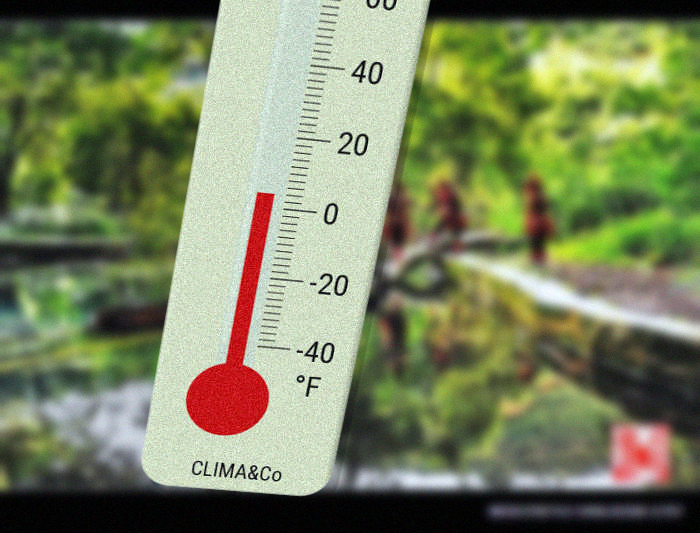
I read 4°F
